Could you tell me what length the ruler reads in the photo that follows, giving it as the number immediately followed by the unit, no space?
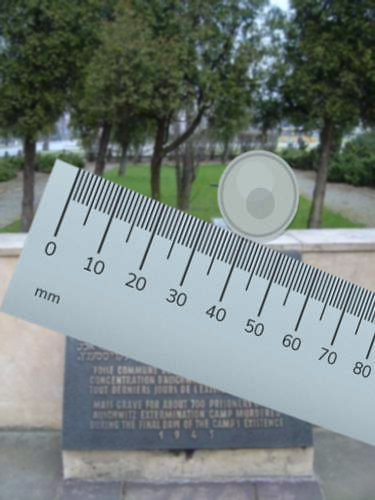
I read 20mm
